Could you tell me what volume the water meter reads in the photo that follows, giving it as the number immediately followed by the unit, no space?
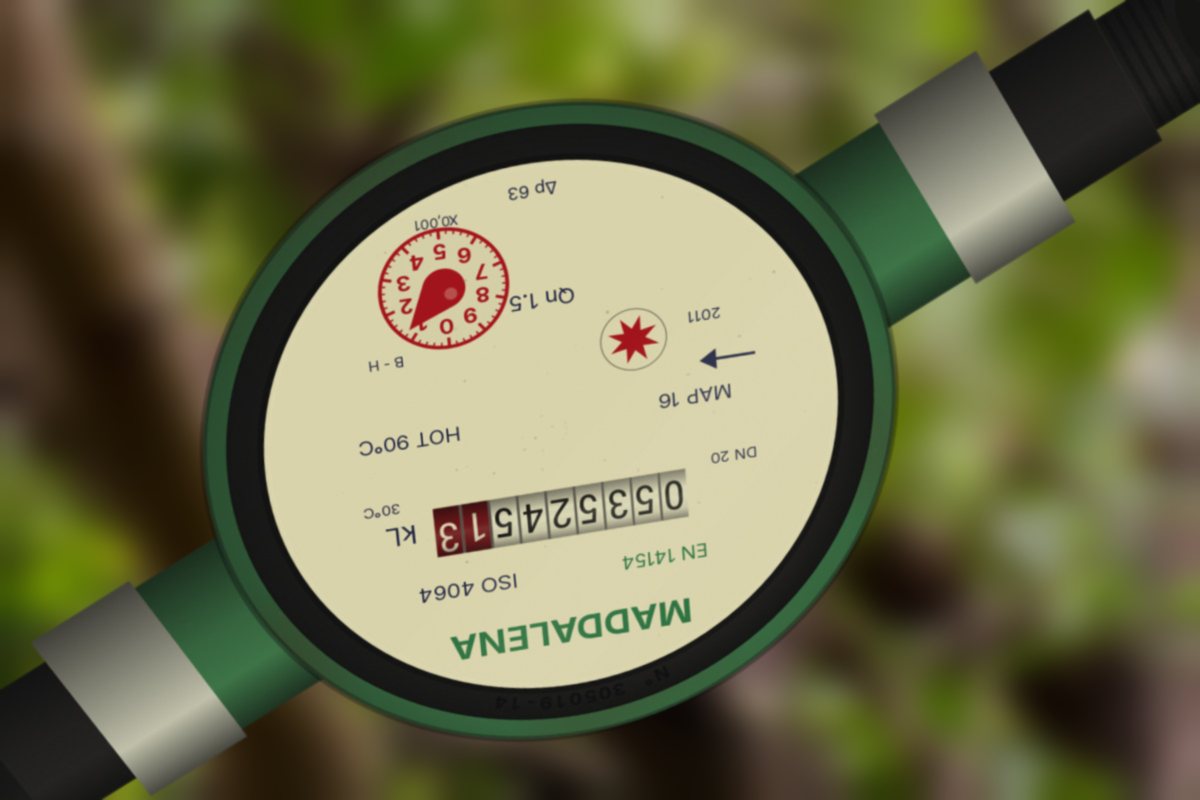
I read 535245.131kL
